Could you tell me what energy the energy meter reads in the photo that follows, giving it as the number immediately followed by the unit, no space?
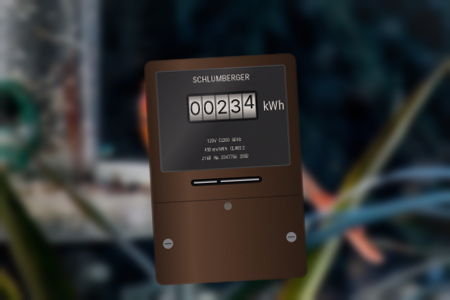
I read 234kWh
